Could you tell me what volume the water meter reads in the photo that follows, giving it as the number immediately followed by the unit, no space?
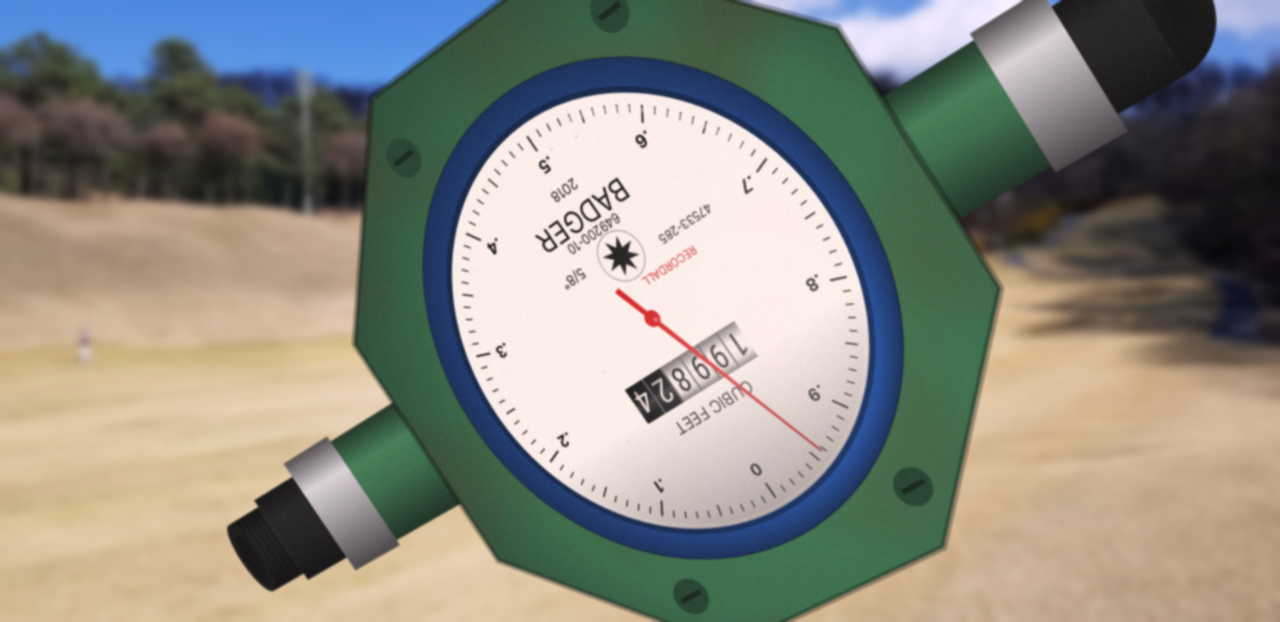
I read 199823.94ft³
